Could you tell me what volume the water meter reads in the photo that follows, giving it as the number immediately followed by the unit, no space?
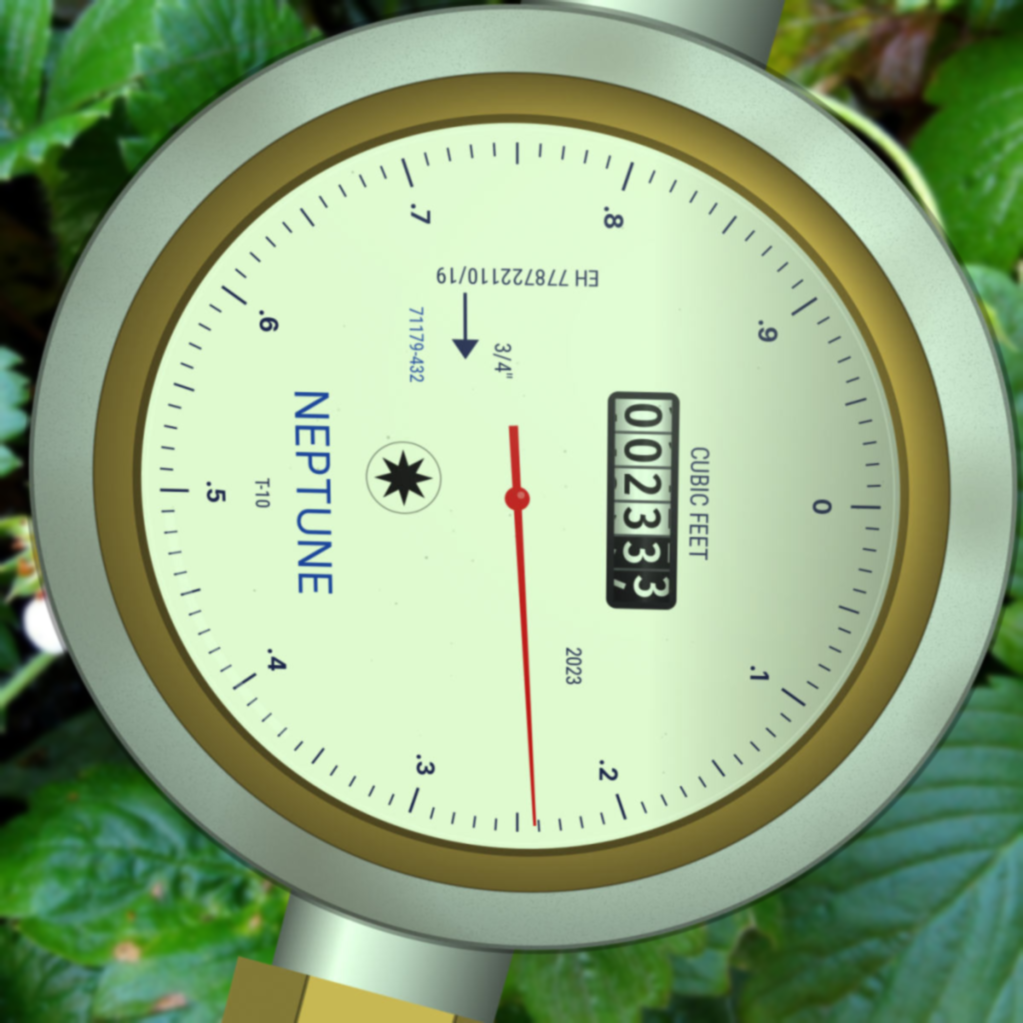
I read 2333.24ft³
